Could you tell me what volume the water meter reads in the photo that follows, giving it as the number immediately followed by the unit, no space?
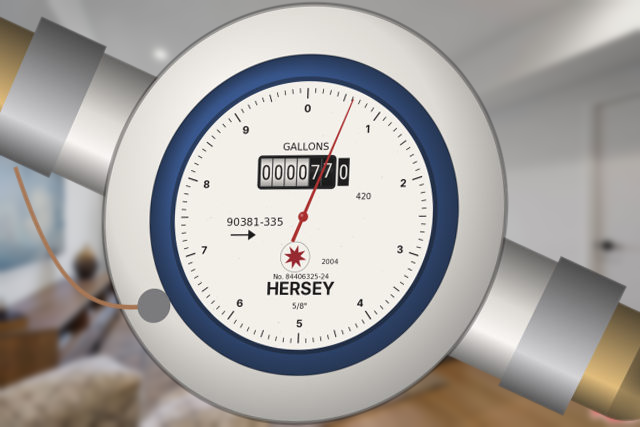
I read 770.6gal
